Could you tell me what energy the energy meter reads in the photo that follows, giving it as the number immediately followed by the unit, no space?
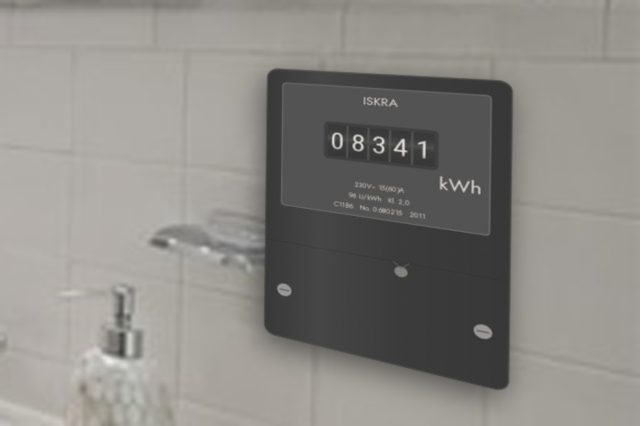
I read 8341kWh
